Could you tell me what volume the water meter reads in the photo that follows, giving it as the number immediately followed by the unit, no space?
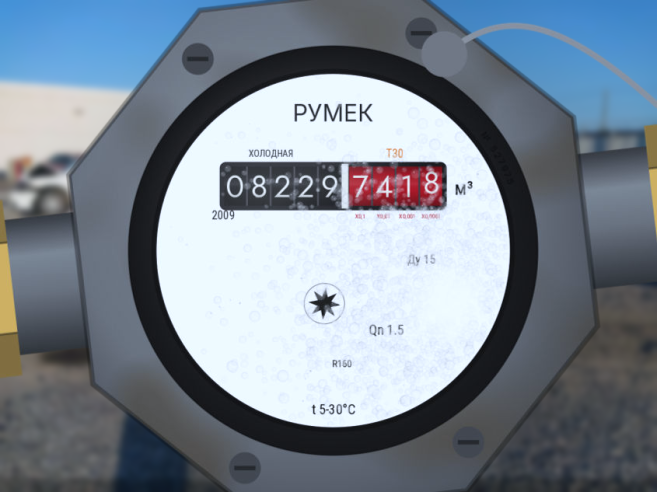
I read 8229.7418m³
